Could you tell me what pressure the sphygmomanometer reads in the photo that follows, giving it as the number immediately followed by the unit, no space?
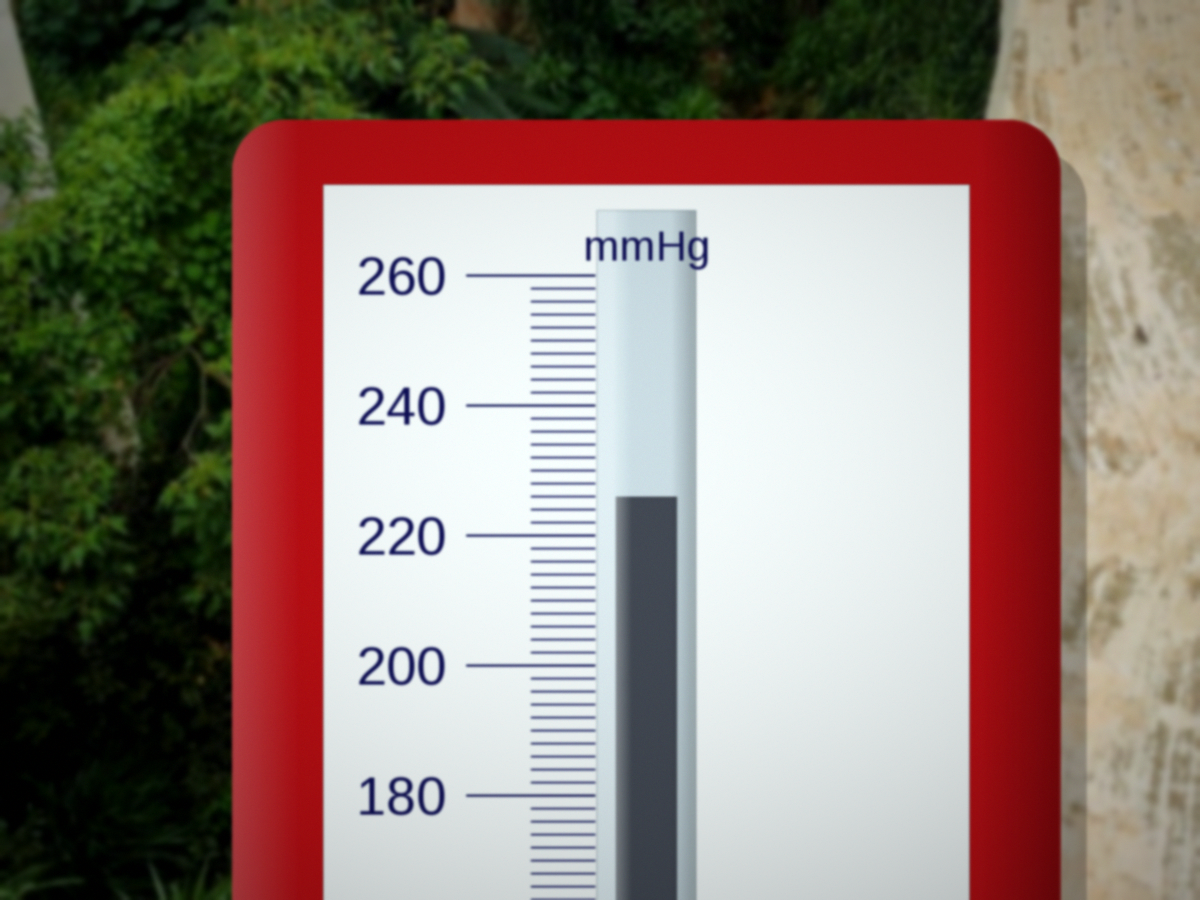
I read 226mmHg
